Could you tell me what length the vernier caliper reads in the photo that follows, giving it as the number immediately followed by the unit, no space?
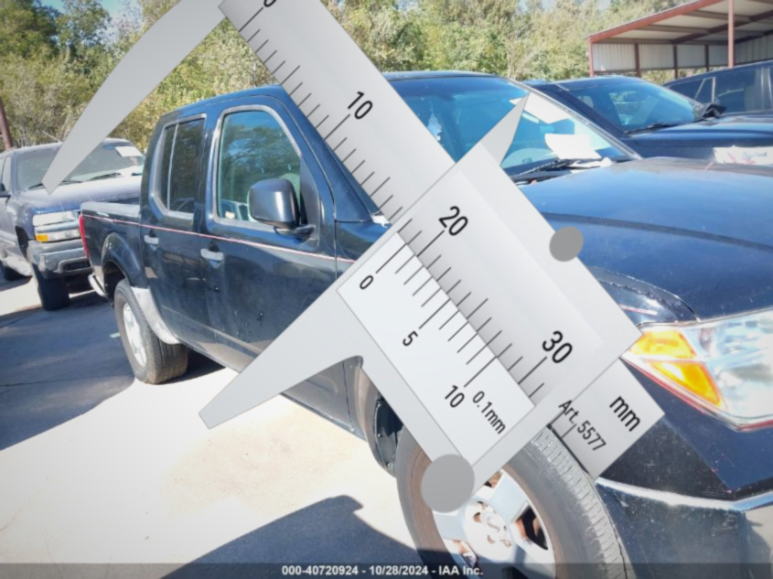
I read 18.9mm
